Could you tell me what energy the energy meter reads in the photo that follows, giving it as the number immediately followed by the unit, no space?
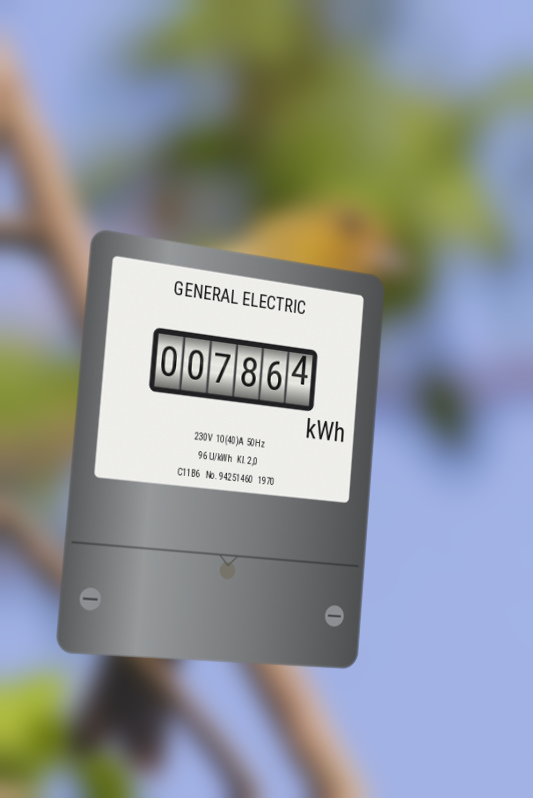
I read 7864kWh
